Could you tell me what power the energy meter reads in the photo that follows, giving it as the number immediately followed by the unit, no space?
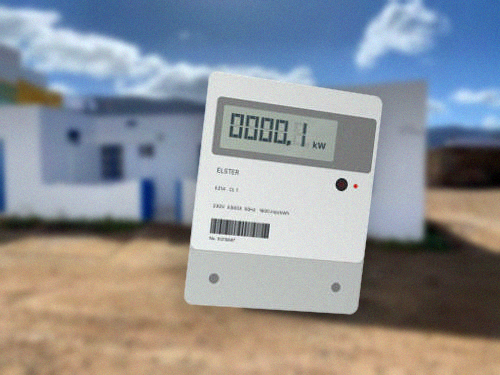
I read 0.1kW
